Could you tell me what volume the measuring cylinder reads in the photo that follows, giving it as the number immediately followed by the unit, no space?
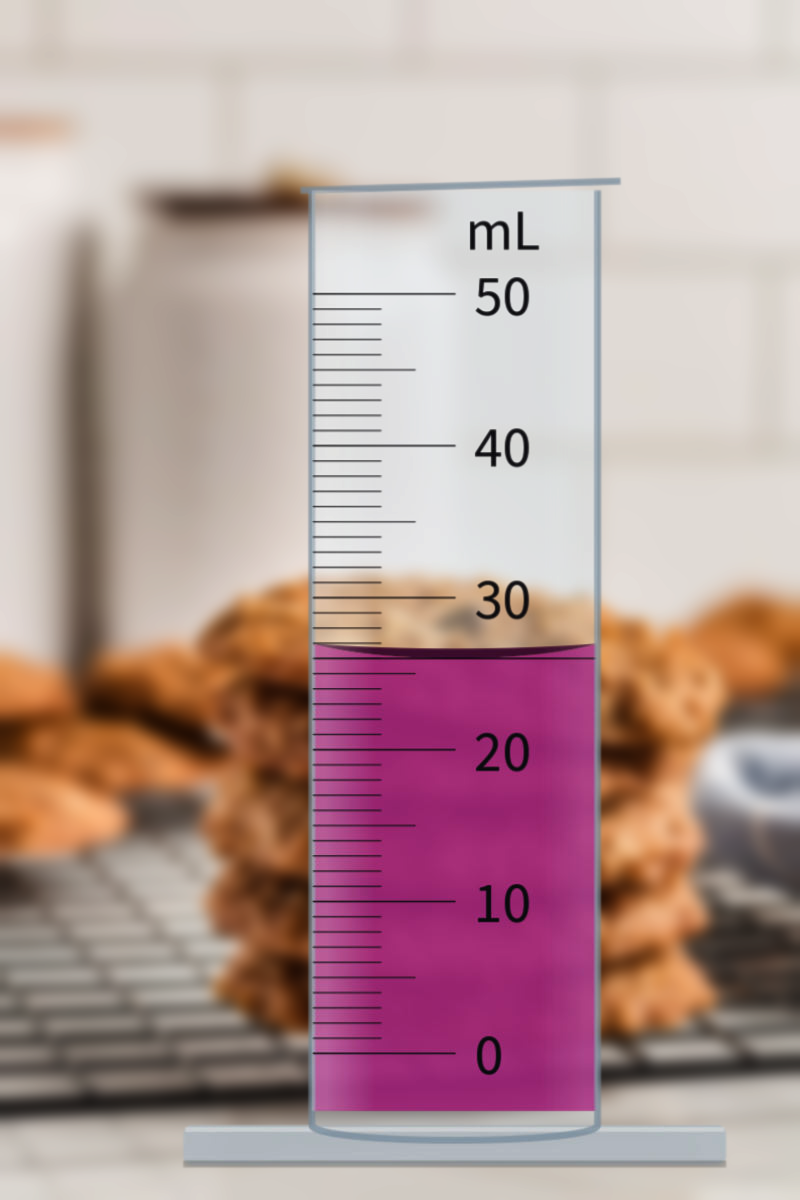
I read 26mL
